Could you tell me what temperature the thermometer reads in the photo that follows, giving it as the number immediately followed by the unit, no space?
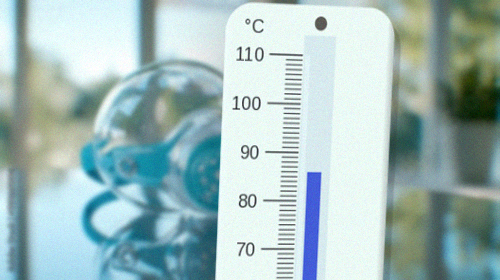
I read 86°C
